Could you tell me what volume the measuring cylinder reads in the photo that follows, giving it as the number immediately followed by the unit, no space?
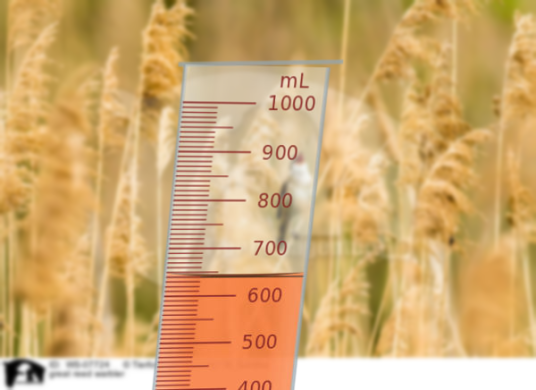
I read 640mL
